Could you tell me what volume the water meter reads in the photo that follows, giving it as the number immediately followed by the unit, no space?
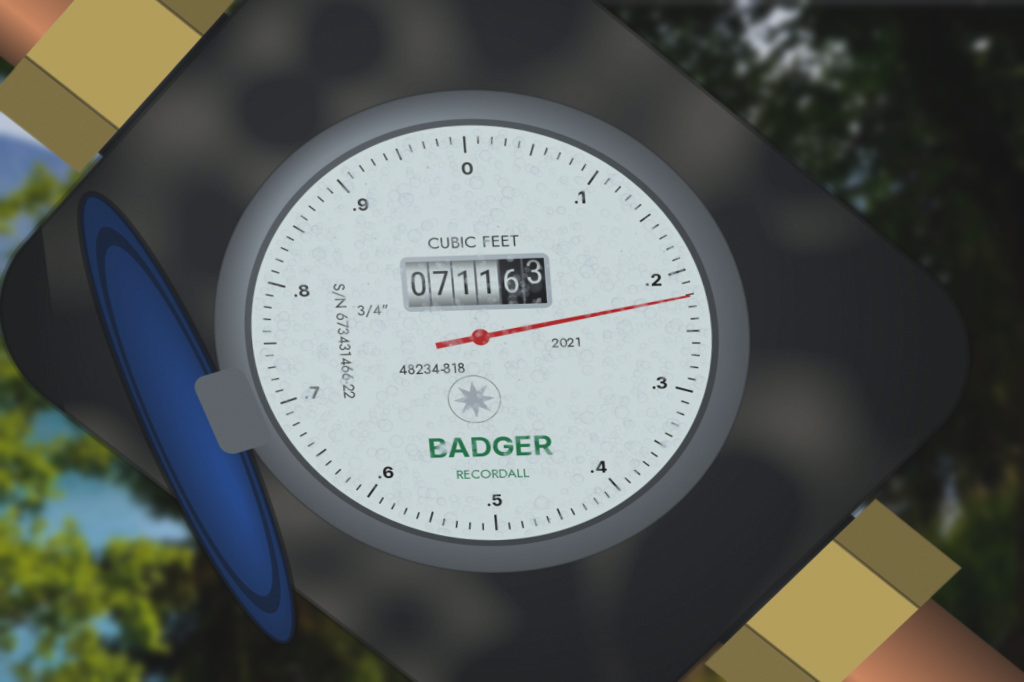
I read 71163.22ft³
